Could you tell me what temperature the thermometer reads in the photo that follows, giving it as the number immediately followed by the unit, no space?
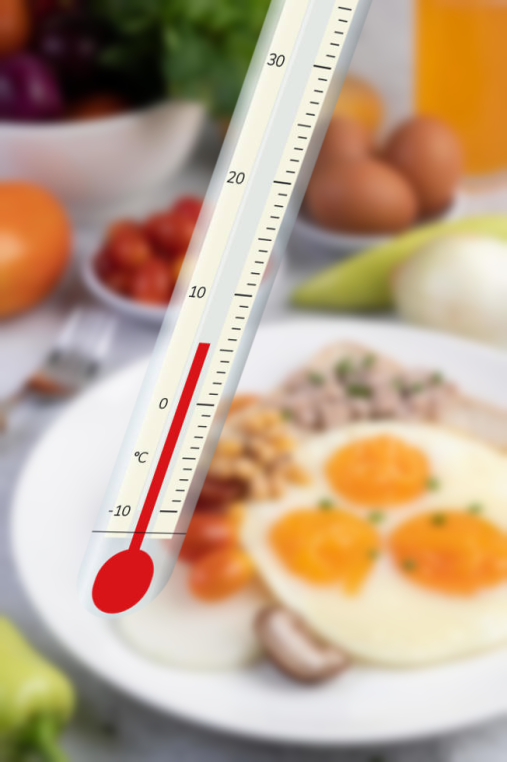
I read 5.5°C
